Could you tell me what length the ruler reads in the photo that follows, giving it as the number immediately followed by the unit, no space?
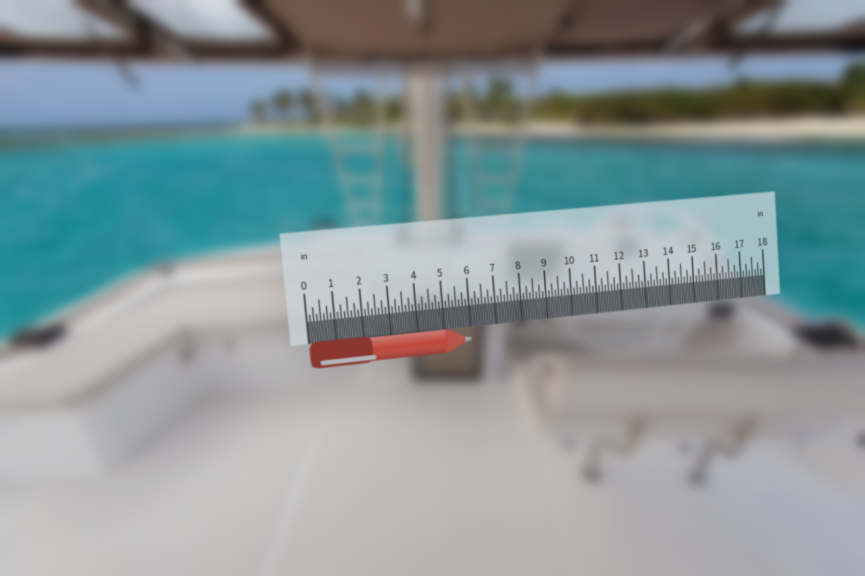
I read 6in
